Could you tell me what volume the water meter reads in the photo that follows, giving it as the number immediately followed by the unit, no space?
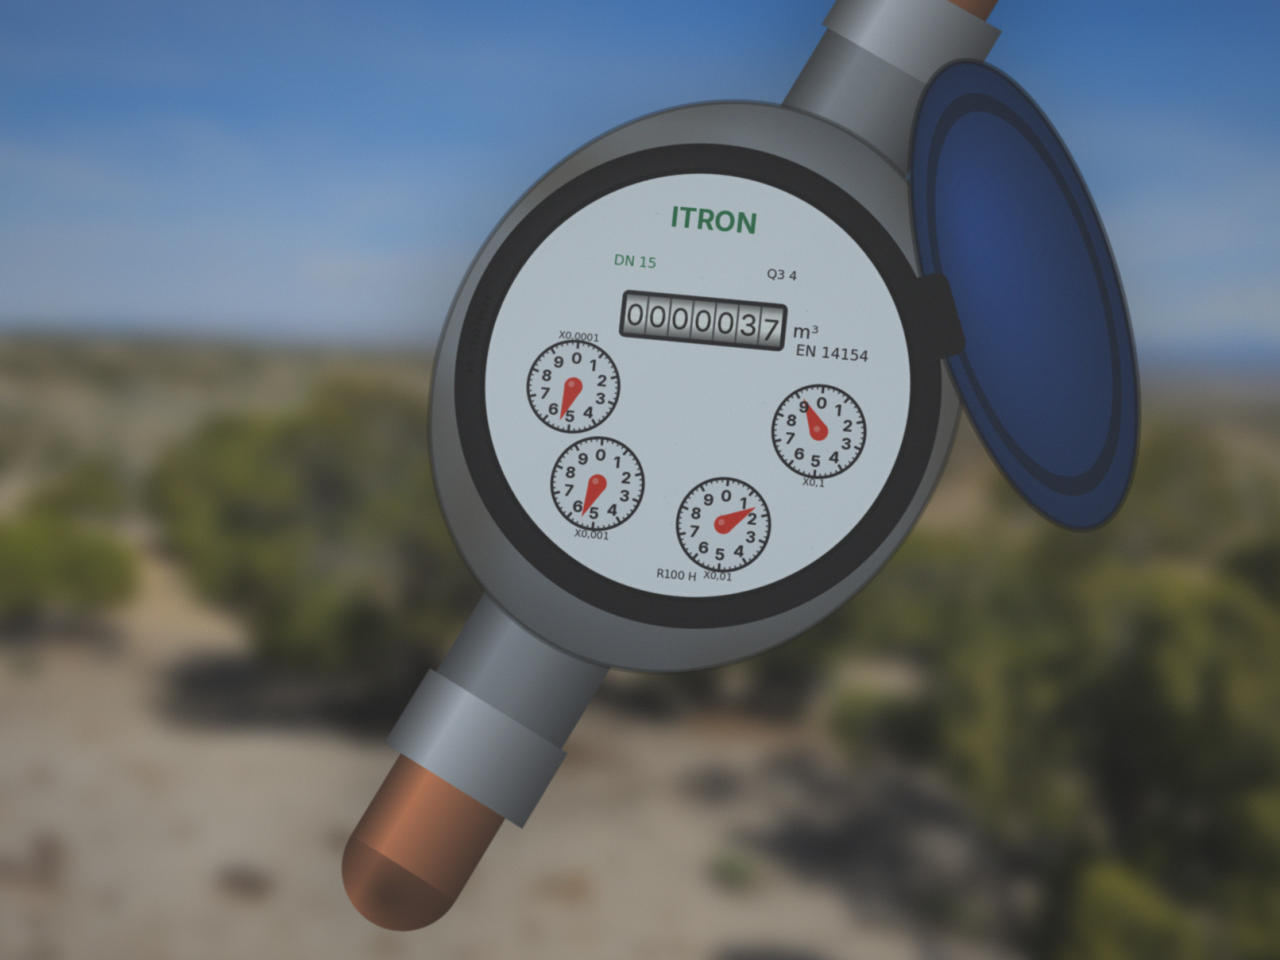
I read 36.9155m³
